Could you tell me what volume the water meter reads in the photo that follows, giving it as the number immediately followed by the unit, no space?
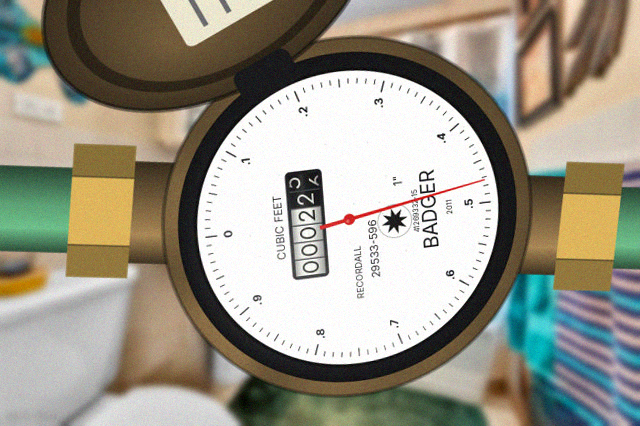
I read 225.47ft³
